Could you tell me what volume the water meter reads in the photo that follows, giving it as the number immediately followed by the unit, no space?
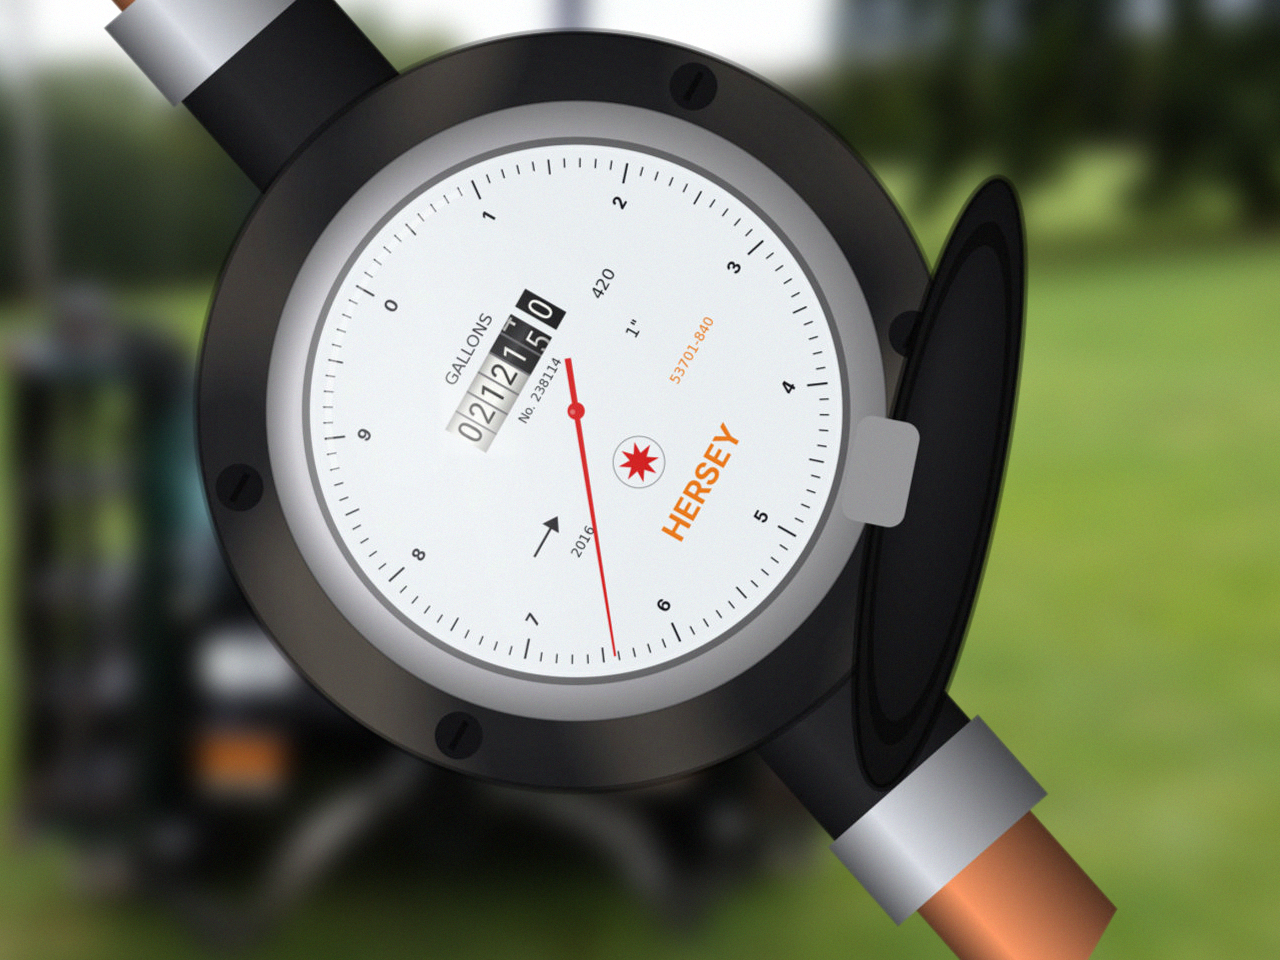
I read 212146.4gal
